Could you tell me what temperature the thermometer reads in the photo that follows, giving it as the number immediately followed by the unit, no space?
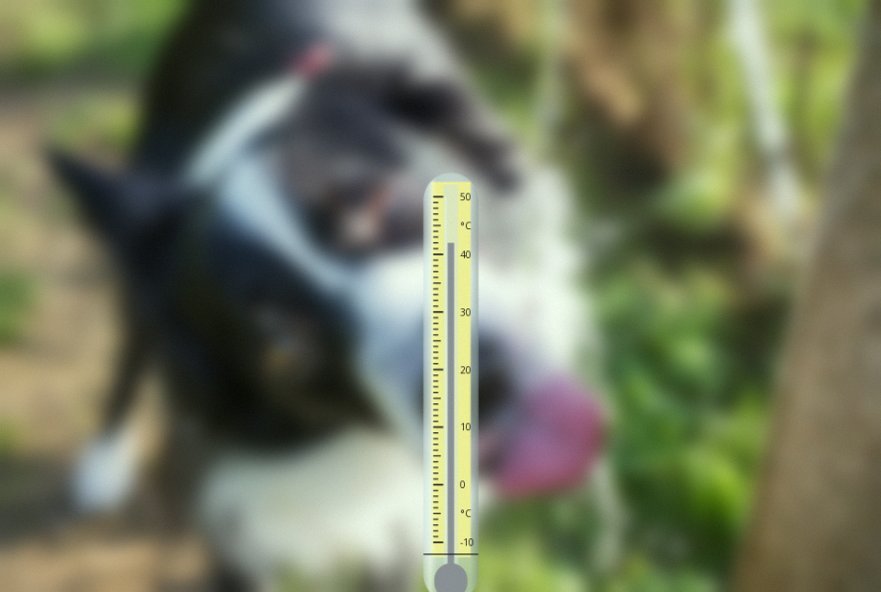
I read 42°C
